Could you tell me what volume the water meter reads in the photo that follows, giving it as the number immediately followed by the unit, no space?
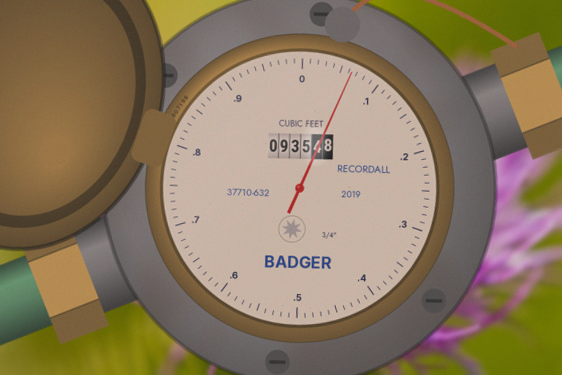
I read 93548.06ft³
